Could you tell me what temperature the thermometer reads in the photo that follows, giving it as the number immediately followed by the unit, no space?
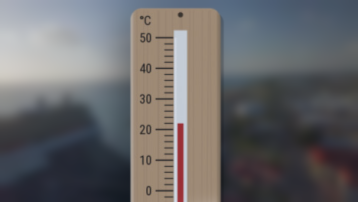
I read 22°C
